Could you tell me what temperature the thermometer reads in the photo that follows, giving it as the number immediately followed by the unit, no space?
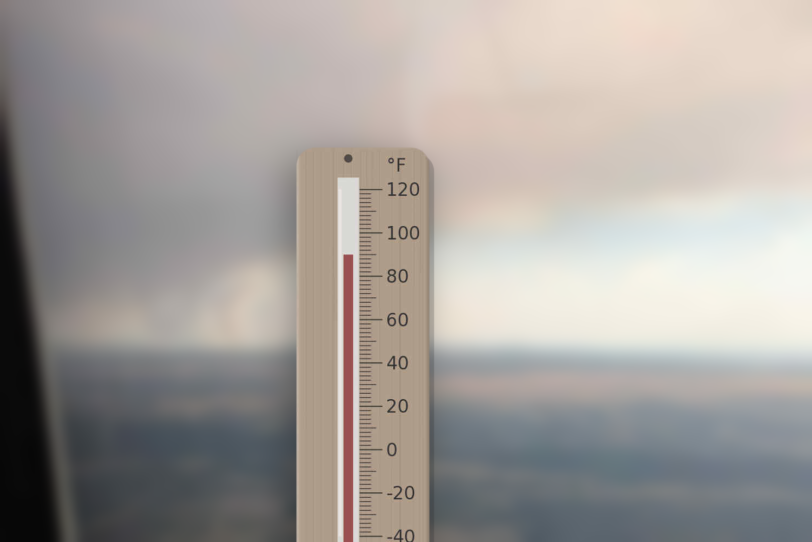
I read 90°F
